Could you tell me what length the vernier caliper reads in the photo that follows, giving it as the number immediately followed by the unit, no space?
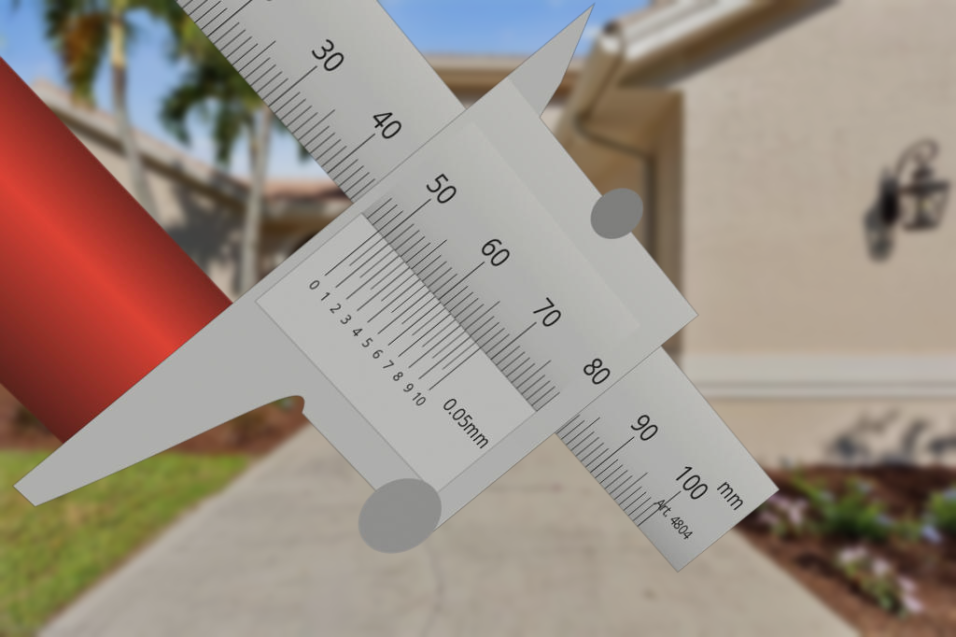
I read 49.0mm
